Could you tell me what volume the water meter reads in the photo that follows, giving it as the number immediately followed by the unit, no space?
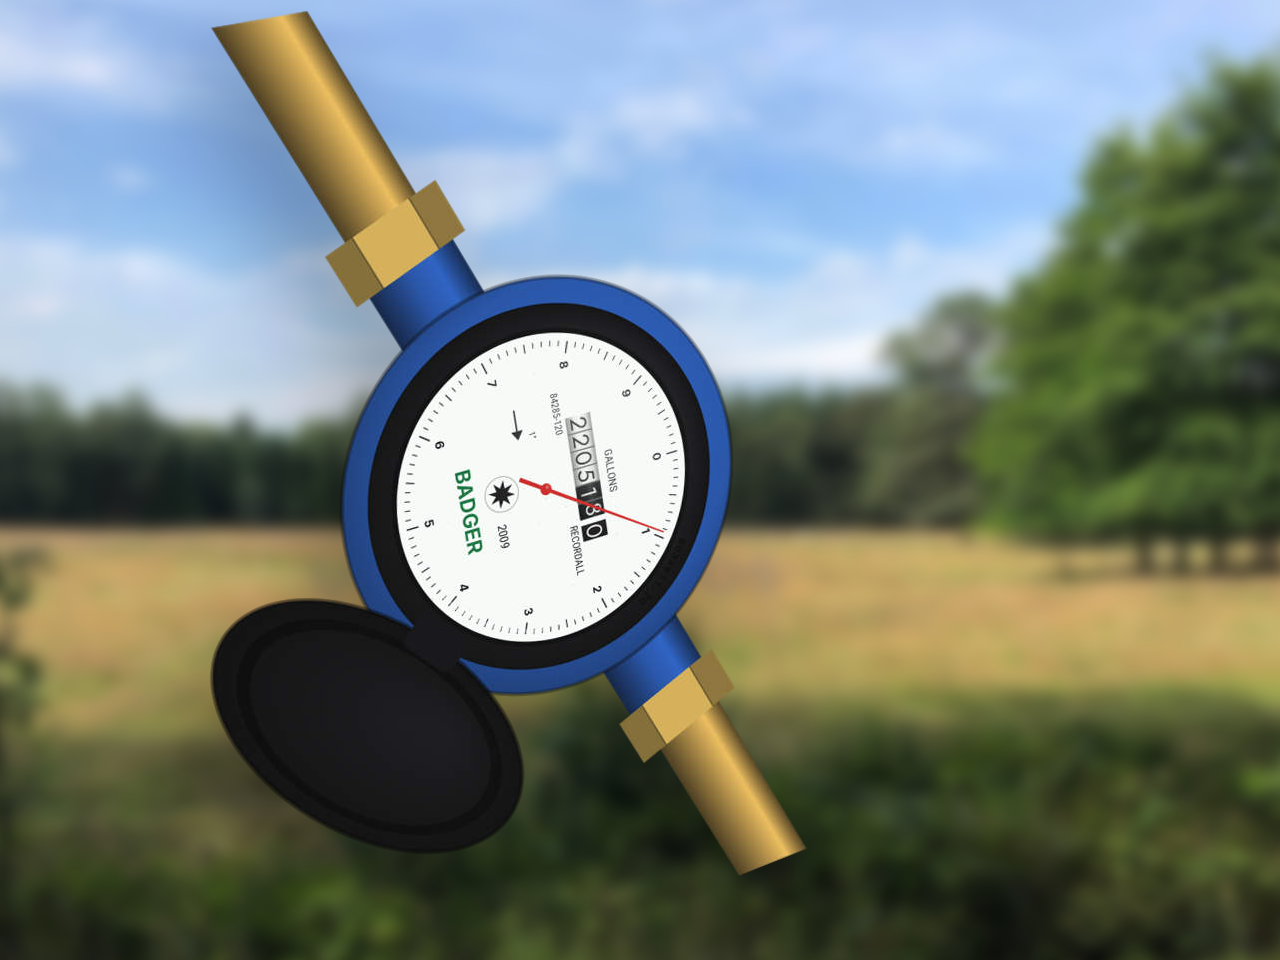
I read 2205180.9gal
